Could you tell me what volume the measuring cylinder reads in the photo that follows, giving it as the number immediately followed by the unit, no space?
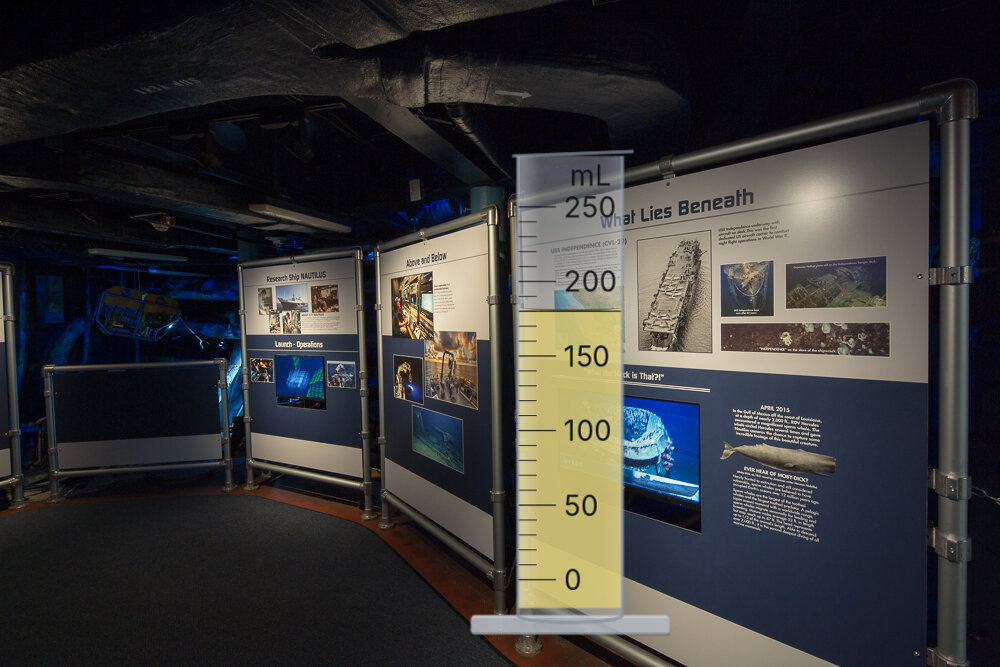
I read 180mL
